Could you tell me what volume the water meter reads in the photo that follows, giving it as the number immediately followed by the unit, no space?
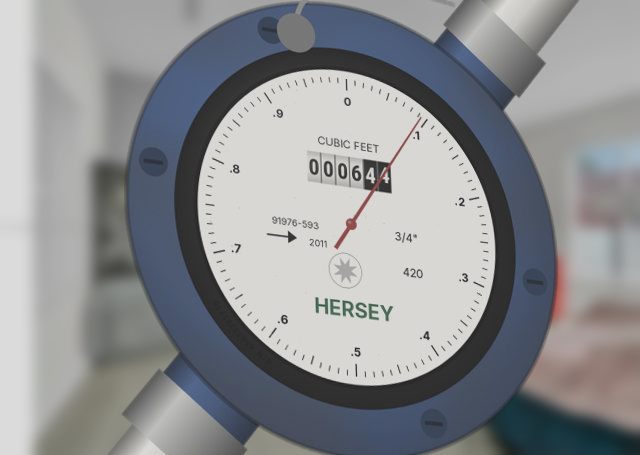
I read 644.09ft³
